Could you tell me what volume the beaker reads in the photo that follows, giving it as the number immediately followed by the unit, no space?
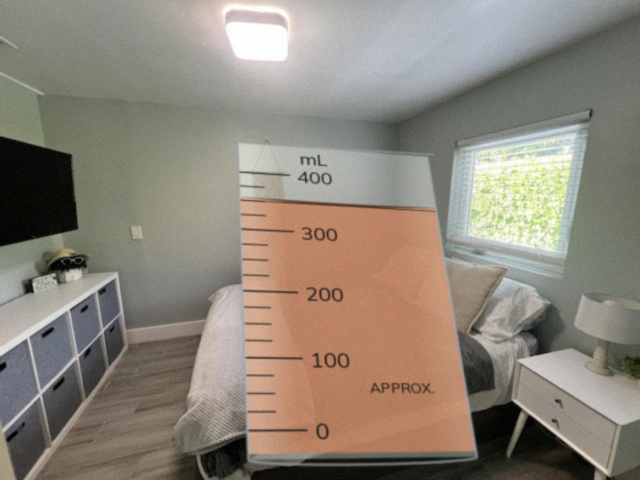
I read 350mL
